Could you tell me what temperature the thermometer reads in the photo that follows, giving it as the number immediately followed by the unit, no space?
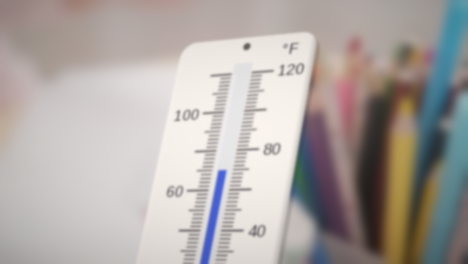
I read 70°F
